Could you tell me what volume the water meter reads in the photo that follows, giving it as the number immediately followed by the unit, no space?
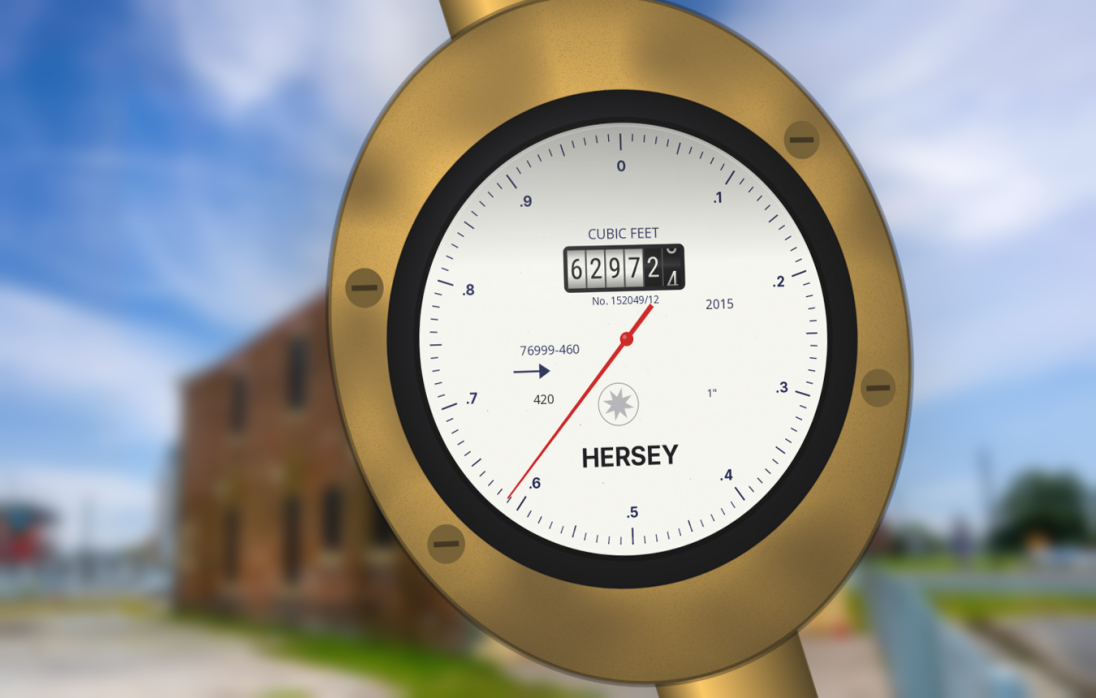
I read 629723.61ft³
